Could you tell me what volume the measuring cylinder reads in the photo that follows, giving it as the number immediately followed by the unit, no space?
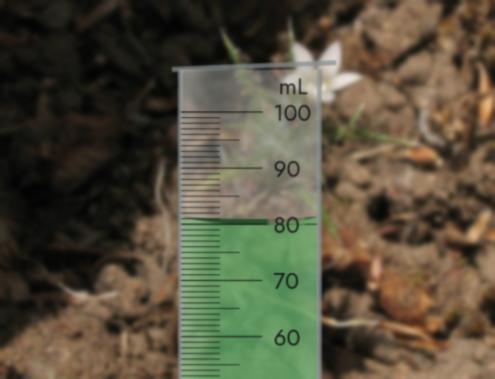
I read 80mL
